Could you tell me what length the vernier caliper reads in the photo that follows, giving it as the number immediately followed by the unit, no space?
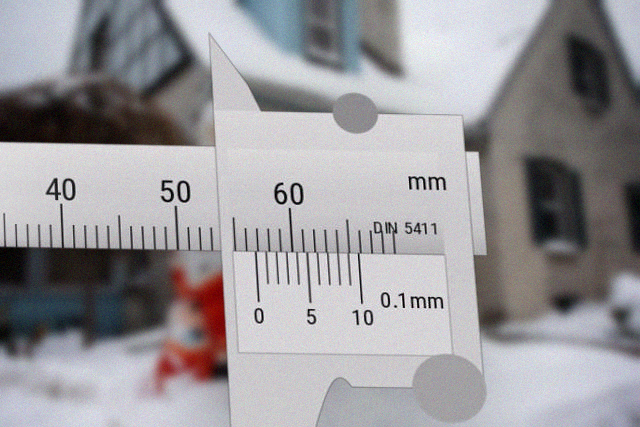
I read 56.8mm
